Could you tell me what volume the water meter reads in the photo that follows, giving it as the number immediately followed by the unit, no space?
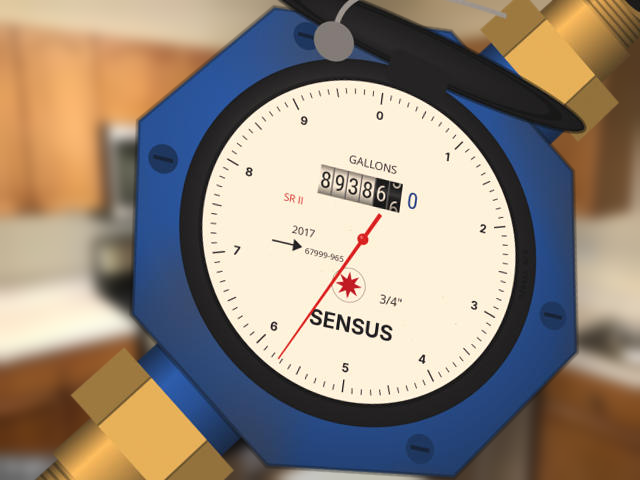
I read 8938655.7gal
